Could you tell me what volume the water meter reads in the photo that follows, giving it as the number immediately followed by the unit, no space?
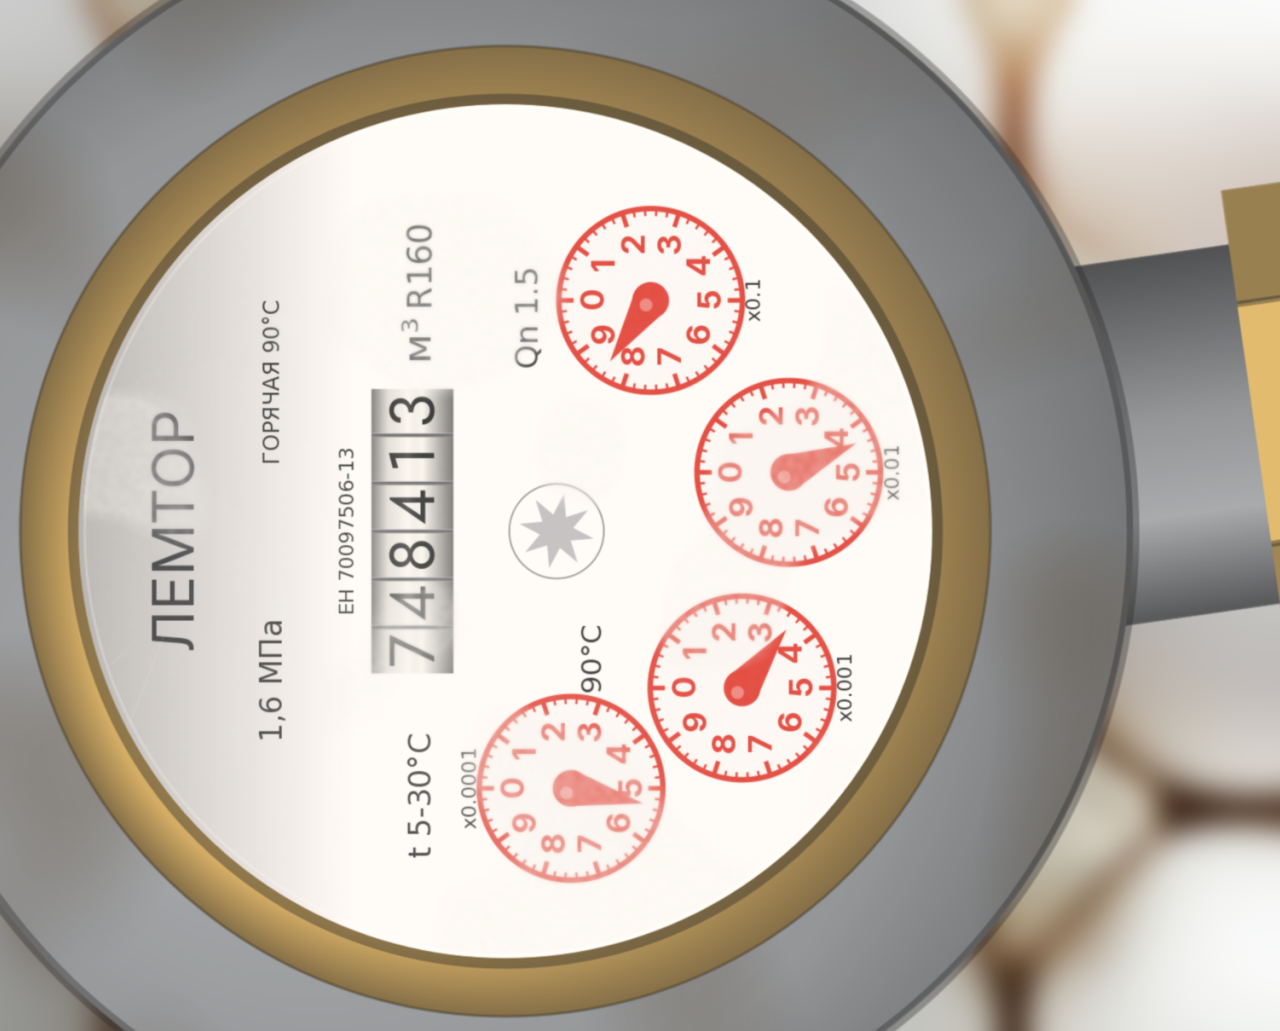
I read 748413.8435m³
